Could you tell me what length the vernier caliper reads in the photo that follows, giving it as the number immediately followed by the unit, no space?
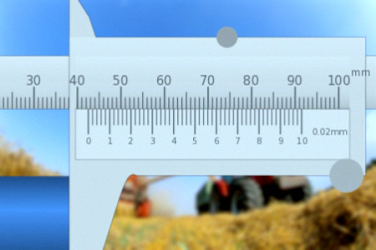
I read 42.5mm
